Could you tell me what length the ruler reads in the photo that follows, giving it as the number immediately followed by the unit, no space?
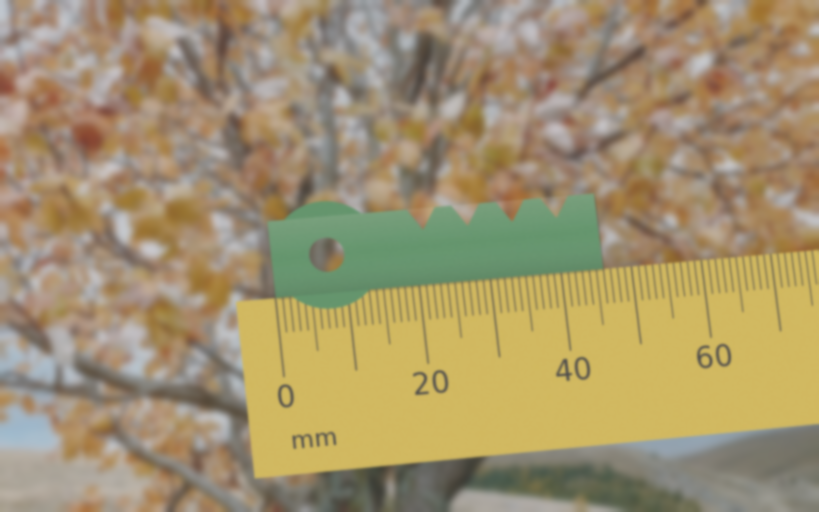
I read 46mm
